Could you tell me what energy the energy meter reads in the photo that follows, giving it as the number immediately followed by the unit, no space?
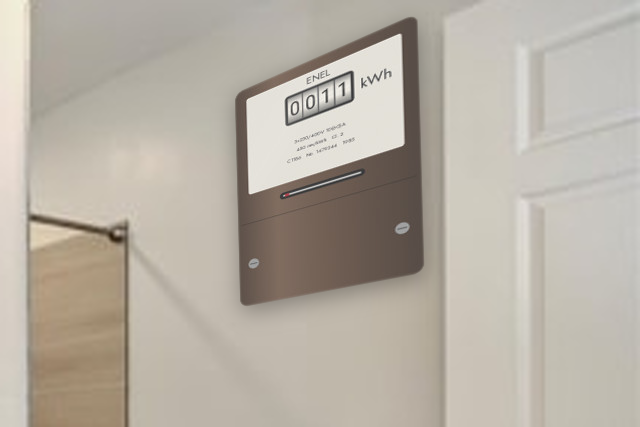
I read 11kWh
